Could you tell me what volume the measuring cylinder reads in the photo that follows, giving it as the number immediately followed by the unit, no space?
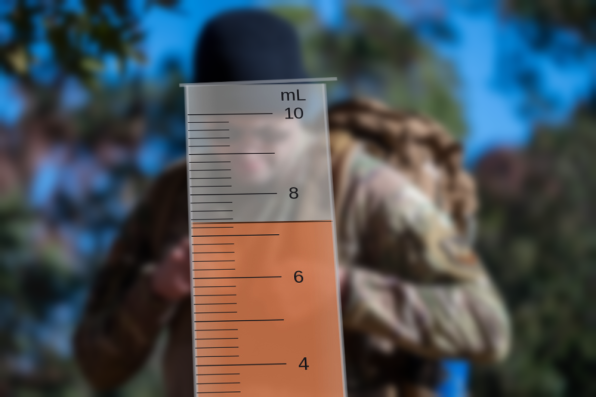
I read 7.3mL
